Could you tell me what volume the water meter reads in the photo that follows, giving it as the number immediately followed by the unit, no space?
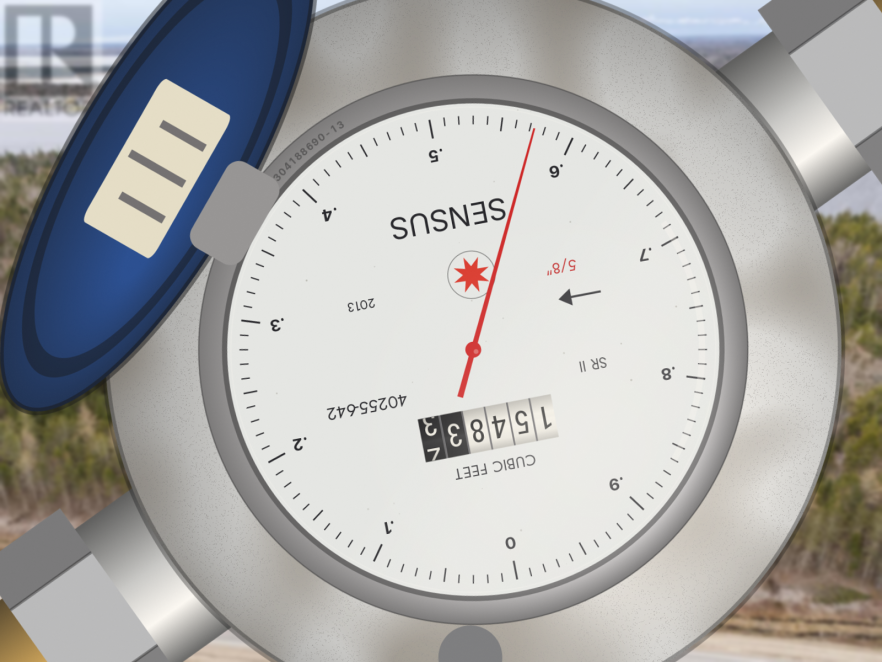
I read 154832.57ft³
